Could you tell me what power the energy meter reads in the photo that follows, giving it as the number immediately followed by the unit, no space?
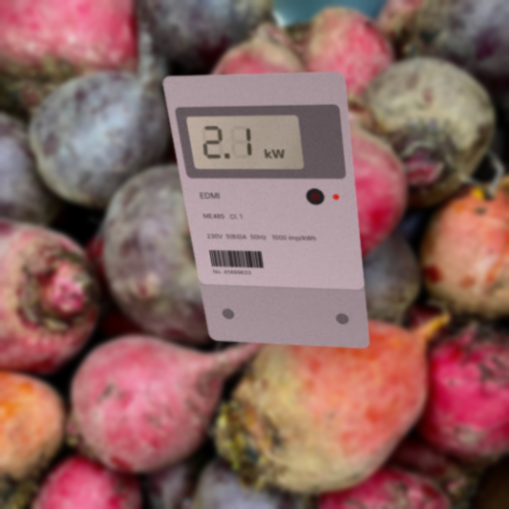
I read 2.1kW
